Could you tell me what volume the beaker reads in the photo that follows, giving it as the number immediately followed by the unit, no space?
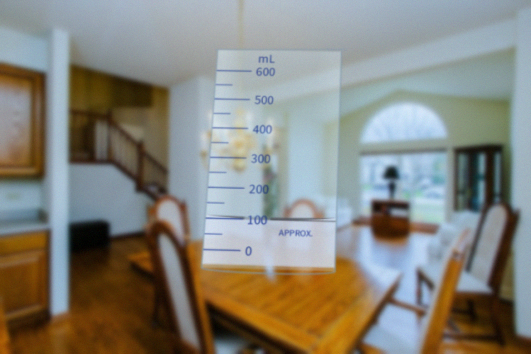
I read 100mL
